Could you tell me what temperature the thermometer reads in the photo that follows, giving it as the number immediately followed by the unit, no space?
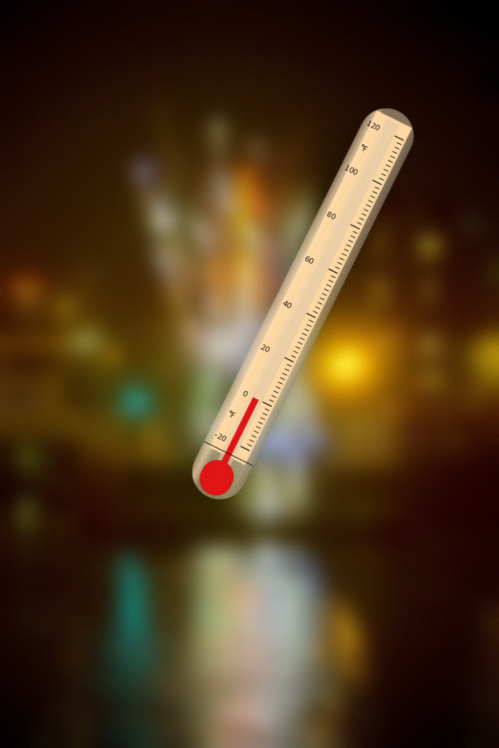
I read 0°F
